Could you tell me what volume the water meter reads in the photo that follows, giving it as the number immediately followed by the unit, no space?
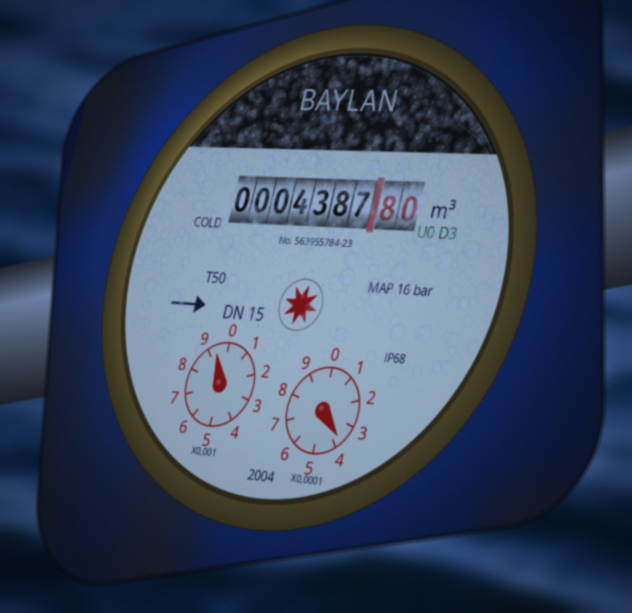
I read 4387.7993m³
